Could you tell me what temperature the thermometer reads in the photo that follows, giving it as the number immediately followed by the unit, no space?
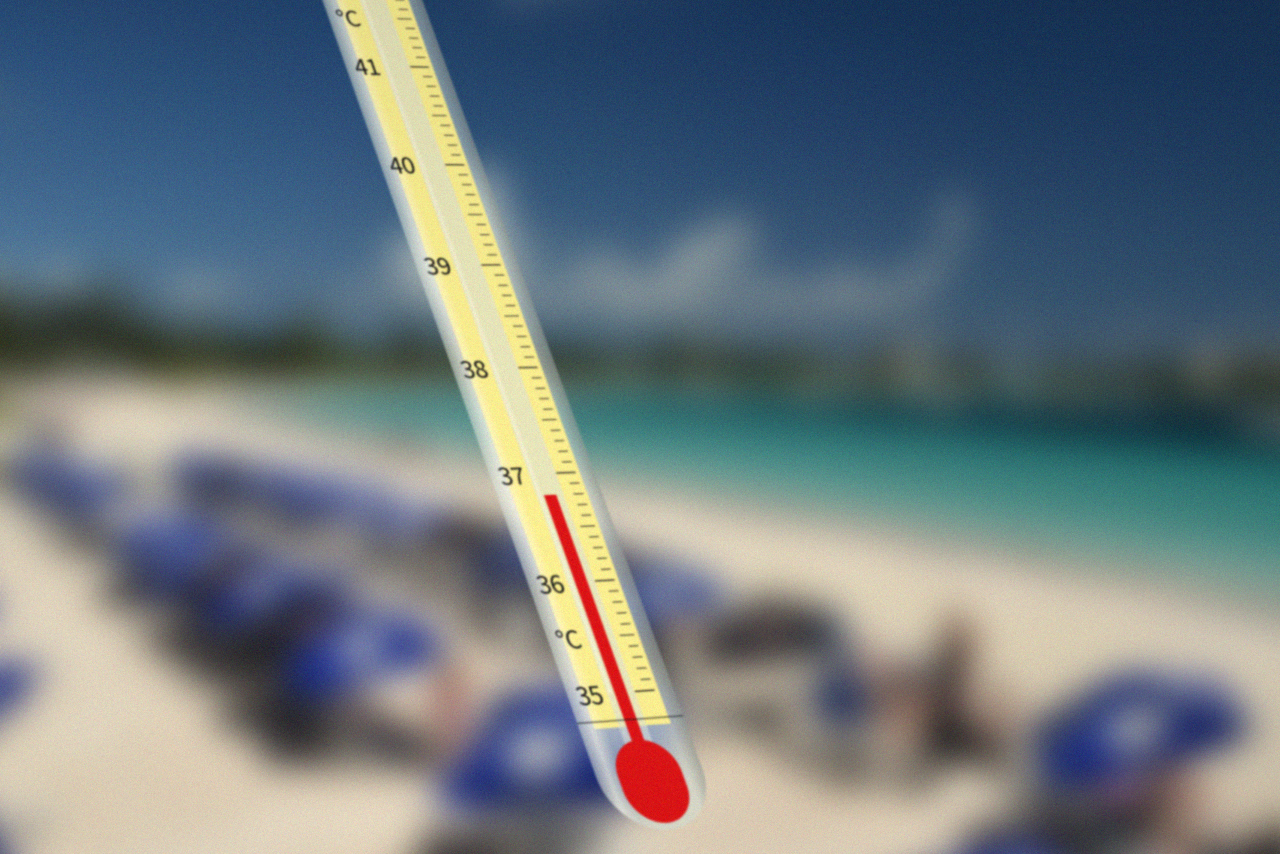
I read 36.8°C
